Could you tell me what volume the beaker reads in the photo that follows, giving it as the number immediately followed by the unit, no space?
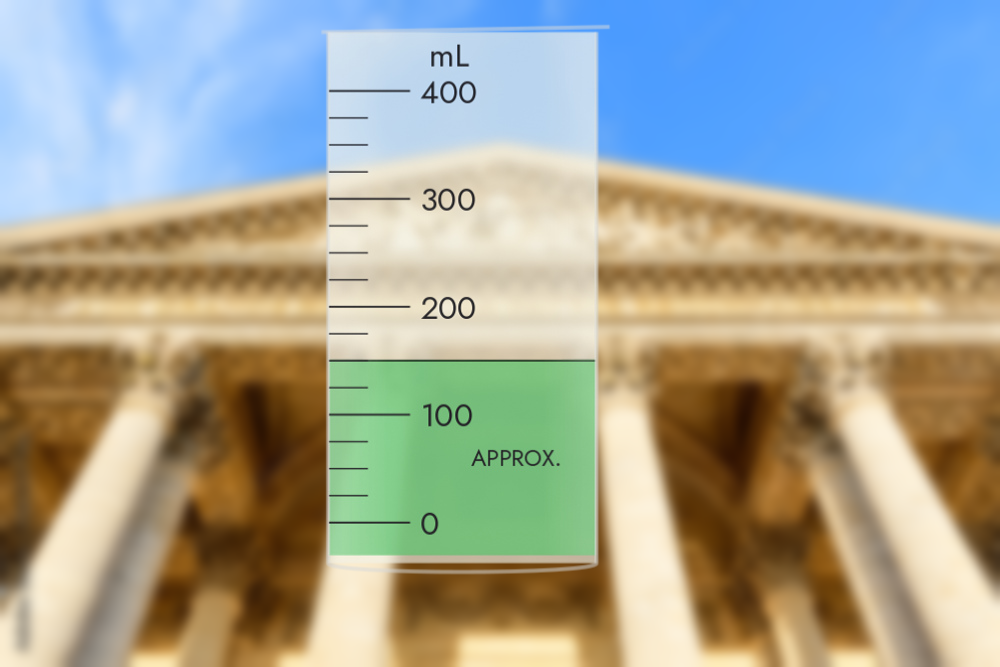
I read 150mL
